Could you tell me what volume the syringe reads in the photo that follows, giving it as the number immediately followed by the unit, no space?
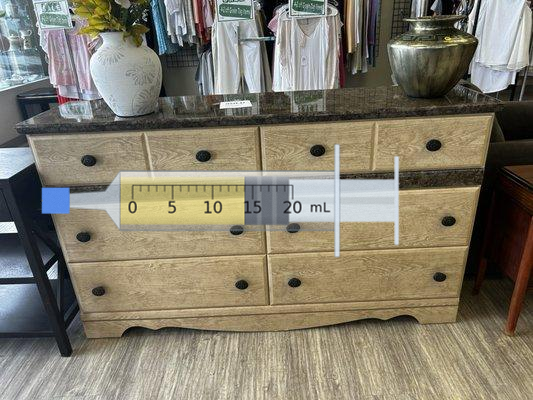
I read 14mL
